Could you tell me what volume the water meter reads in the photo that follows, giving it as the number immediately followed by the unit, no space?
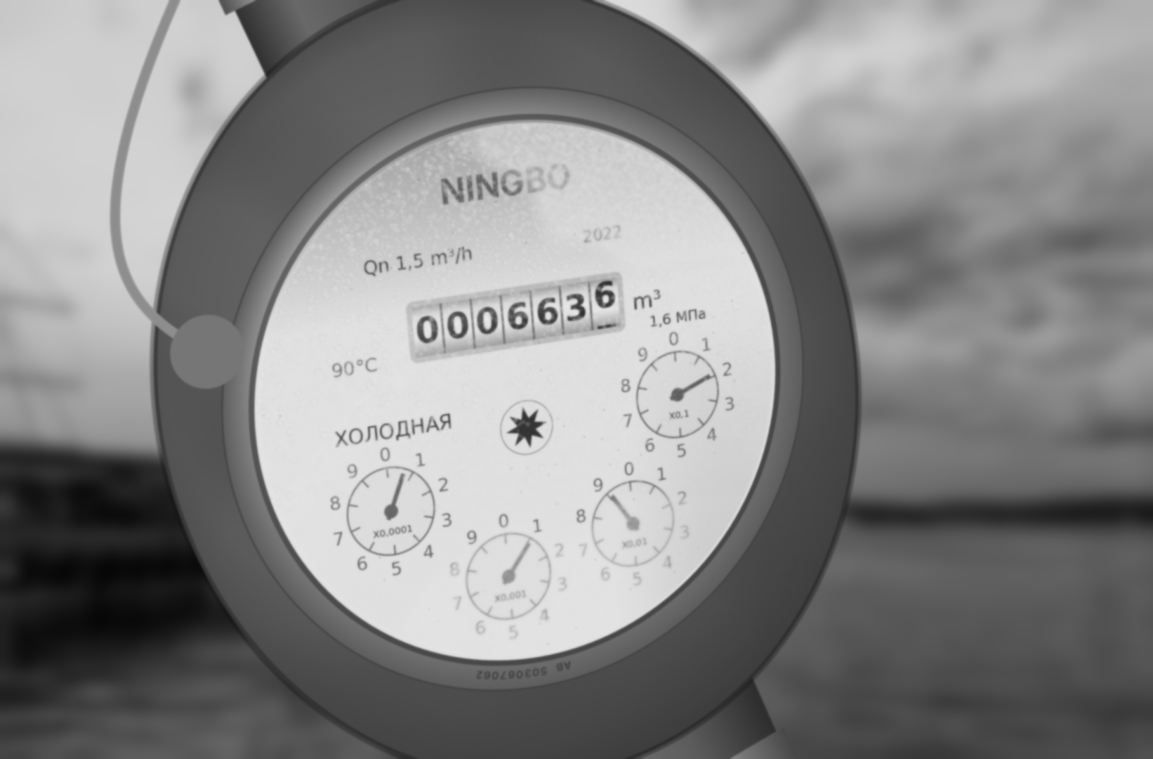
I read 6636.1910m³
